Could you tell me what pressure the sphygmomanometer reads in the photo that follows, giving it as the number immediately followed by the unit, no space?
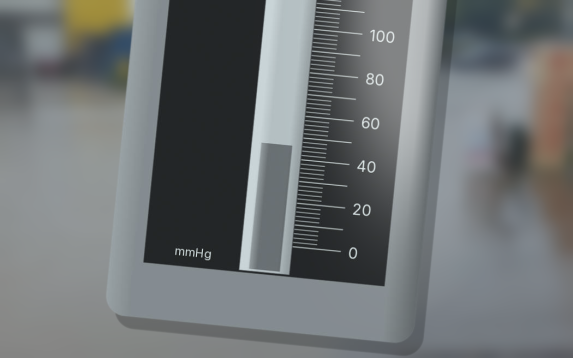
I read 46mmHg
